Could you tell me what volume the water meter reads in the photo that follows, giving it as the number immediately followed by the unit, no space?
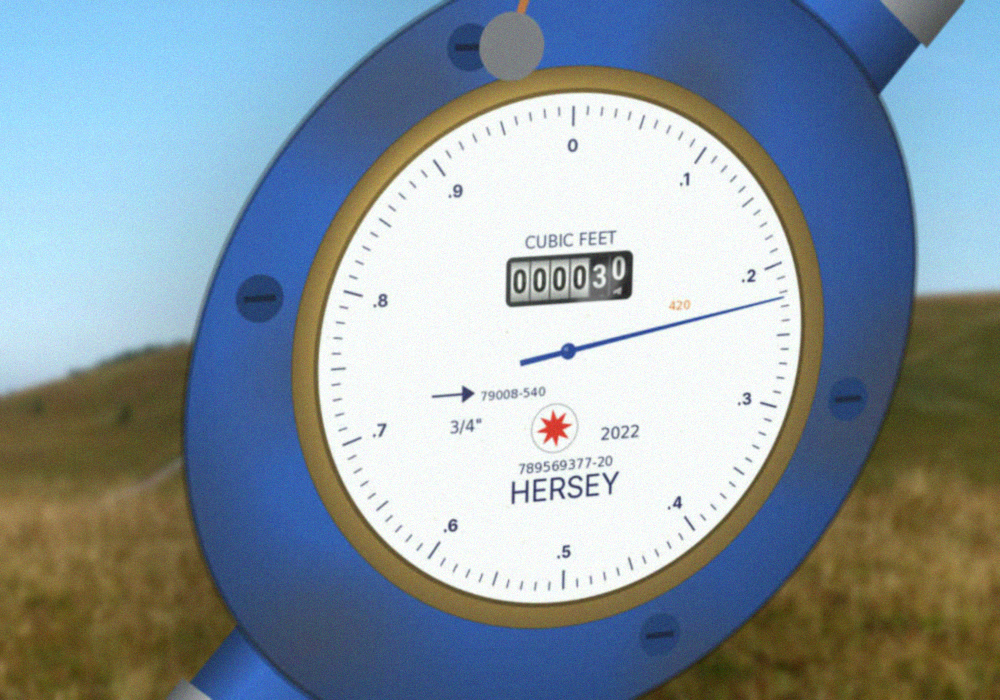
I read 30.22ft³
